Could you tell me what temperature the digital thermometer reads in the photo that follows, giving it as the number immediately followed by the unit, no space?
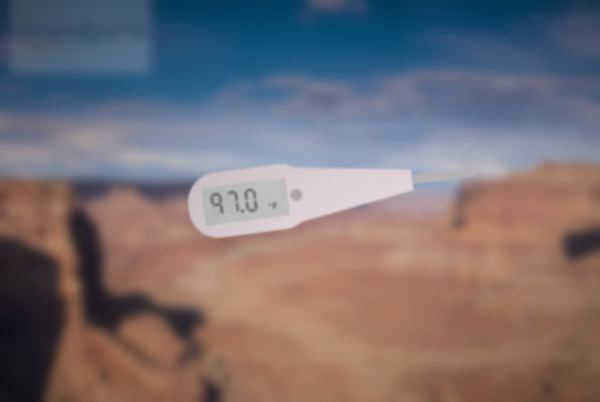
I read 97.0°F
